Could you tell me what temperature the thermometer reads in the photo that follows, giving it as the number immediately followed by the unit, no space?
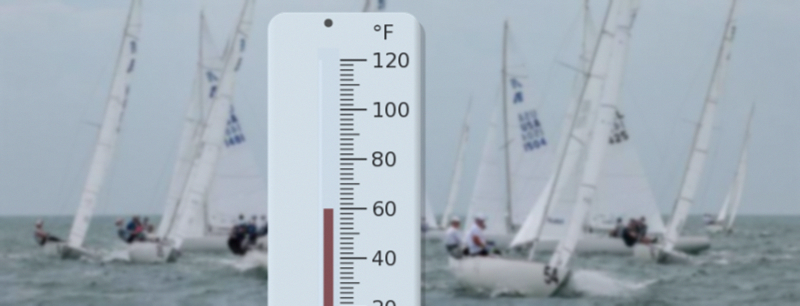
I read 60°F
